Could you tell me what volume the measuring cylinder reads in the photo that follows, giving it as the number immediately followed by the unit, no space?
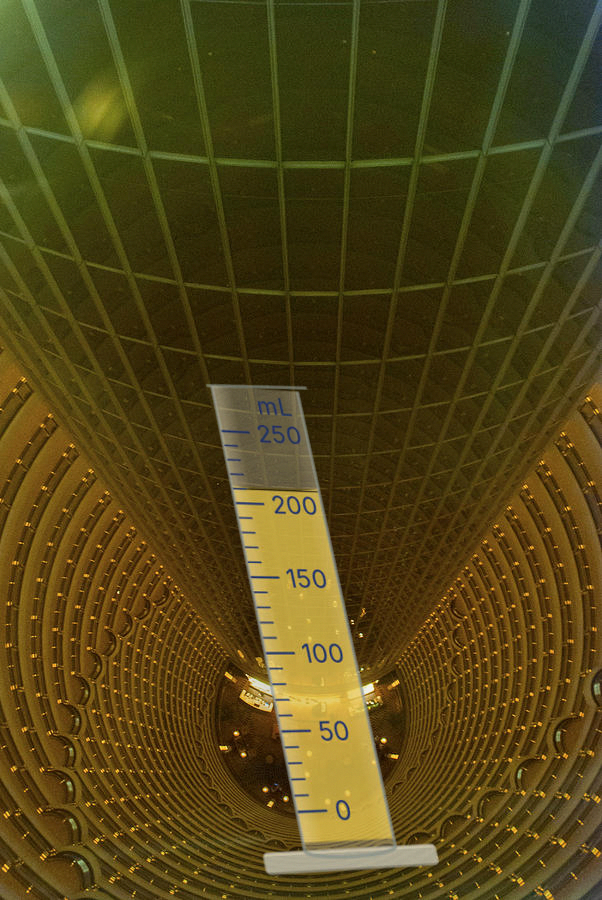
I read 210mL
